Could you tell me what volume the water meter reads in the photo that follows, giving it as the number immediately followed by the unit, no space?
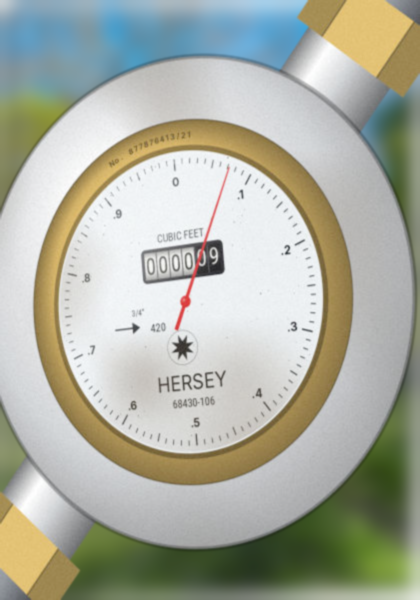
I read 9.07ft³
